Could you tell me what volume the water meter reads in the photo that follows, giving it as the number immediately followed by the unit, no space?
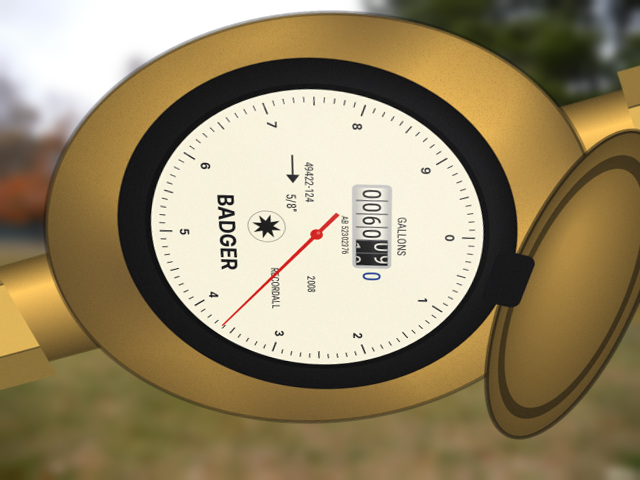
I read 60093.6gal
